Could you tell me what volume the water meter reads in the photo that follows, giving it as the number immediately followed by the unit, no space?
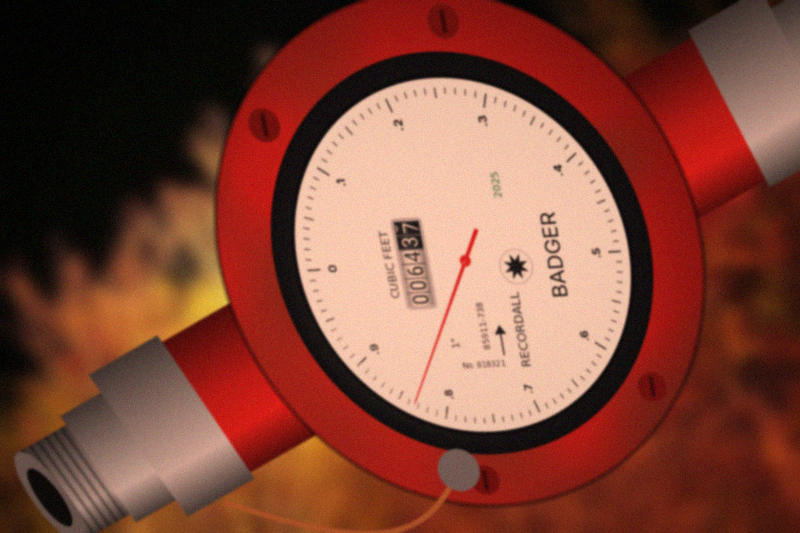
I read 6436.83ft³
